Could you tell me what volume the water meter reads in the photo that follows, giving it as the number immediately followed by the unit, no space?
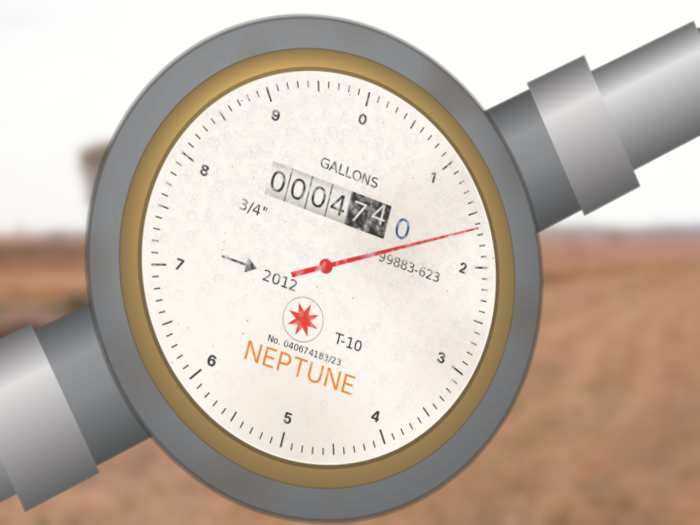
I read 4741.6gal
